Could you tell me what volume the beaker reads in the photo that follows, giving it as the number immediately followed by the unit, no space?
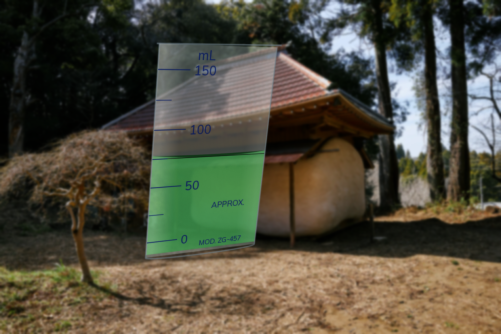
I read 75mL
